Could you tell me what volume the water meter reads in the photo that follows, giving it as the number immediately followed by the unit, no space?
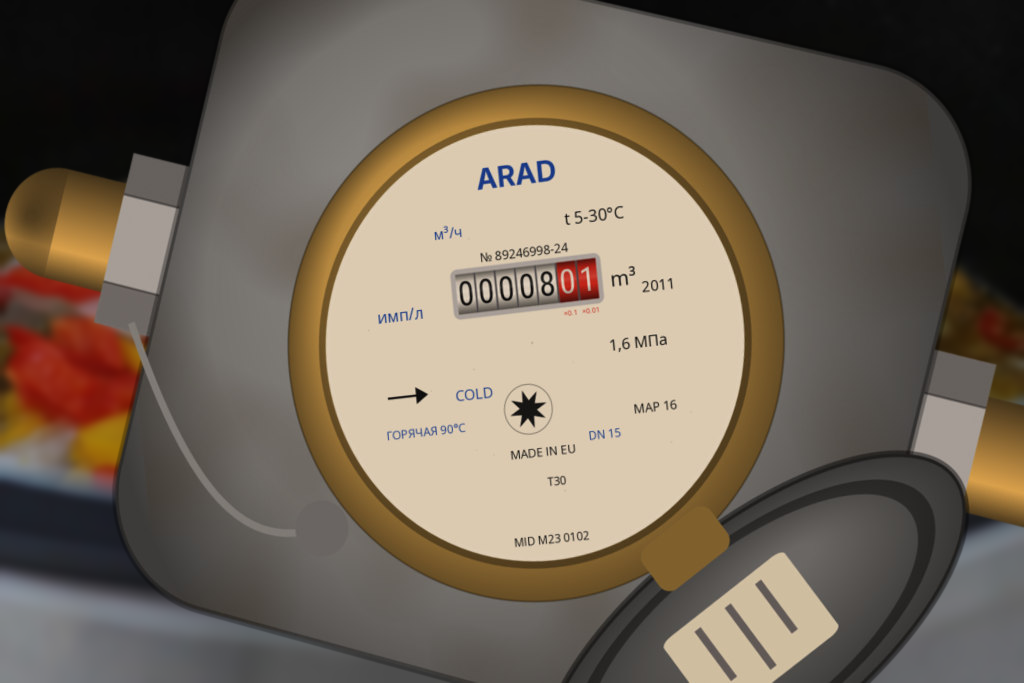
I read 8.01m³
